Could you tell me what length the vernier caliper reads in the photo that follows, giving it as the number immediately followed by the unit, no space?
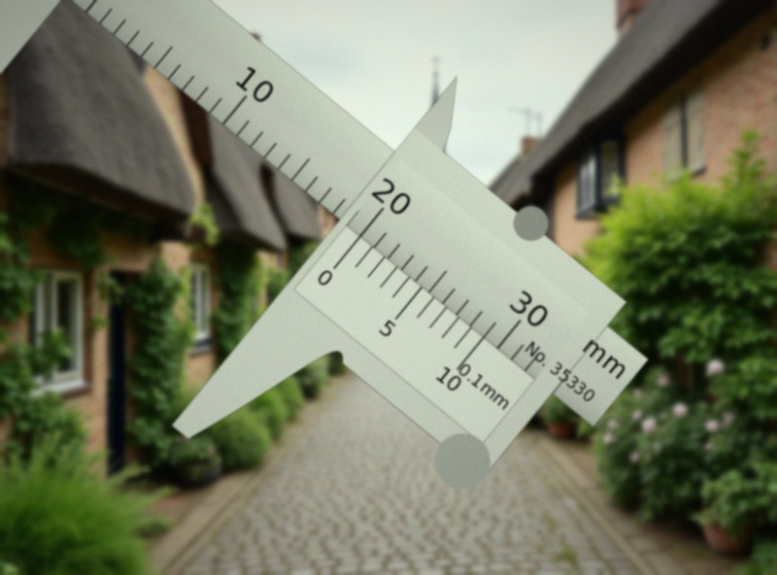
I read 20.0mm
